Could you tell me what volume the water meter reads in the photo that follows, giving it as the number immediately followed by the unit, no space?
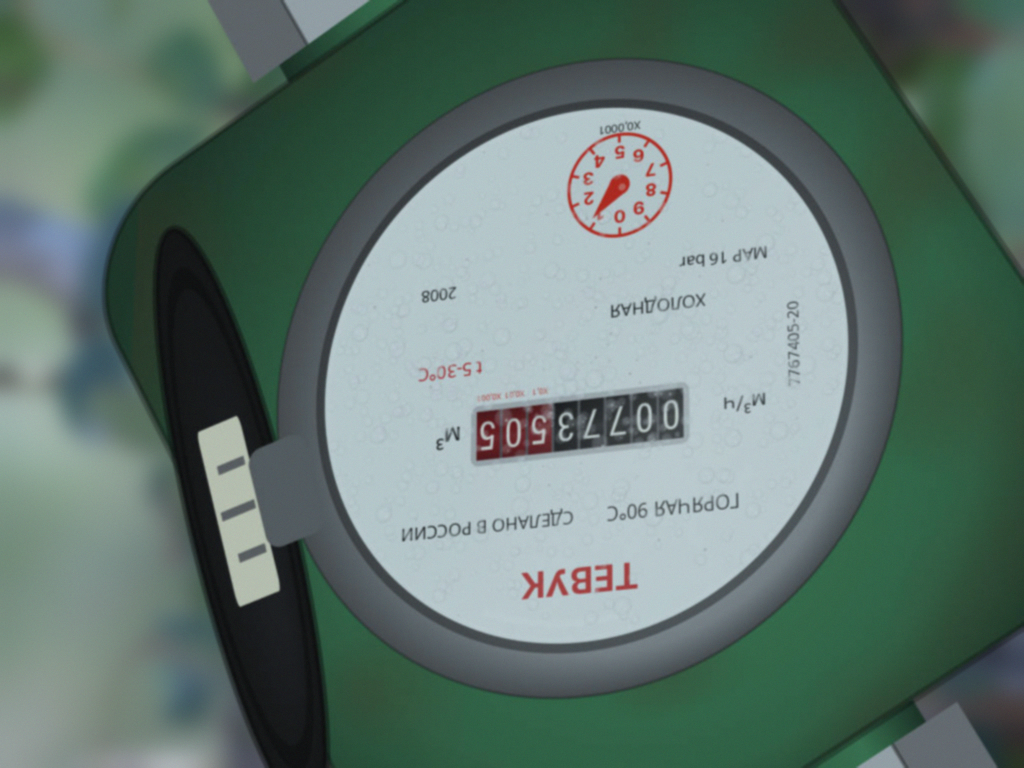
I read 773.5051m³
